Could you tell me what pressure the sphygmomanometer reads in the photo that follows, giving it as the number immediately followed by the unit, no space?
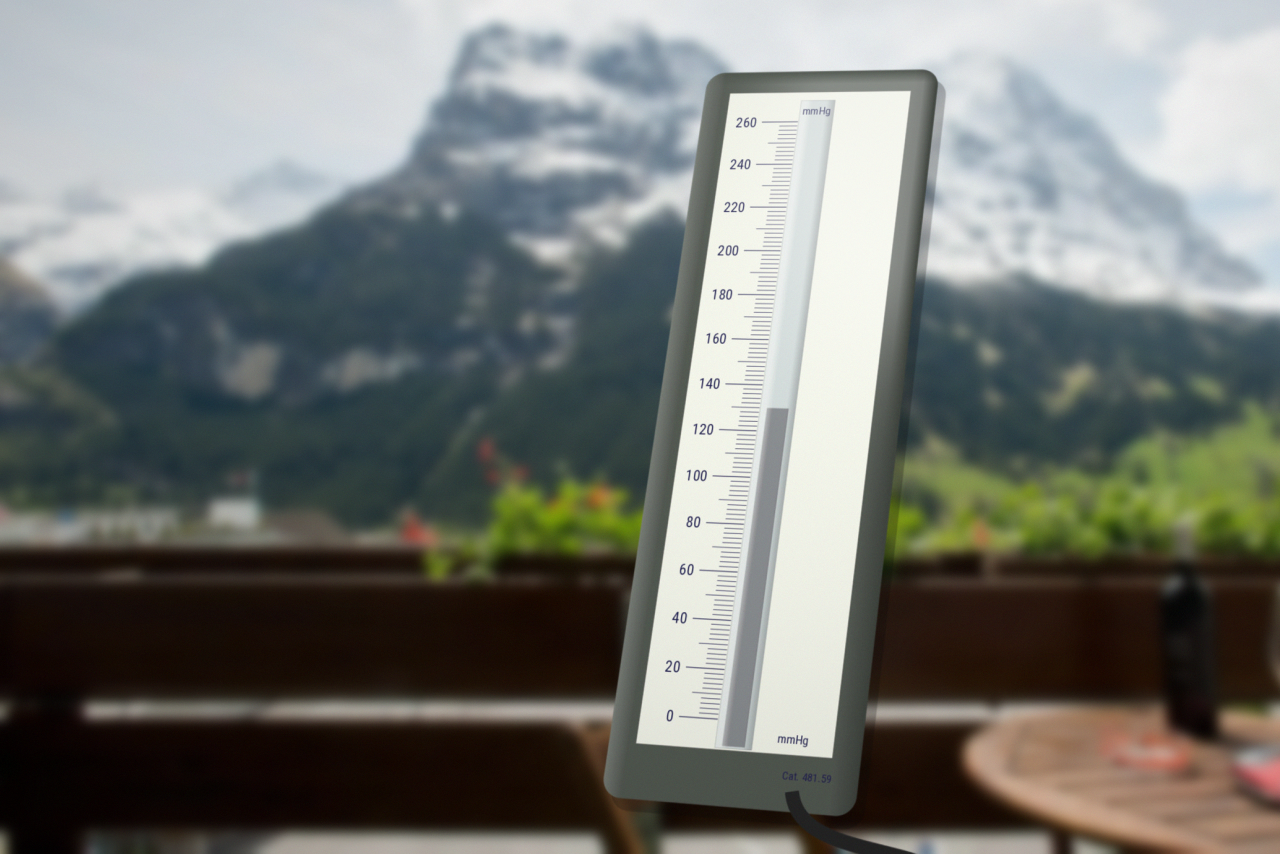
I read 130mmHg
